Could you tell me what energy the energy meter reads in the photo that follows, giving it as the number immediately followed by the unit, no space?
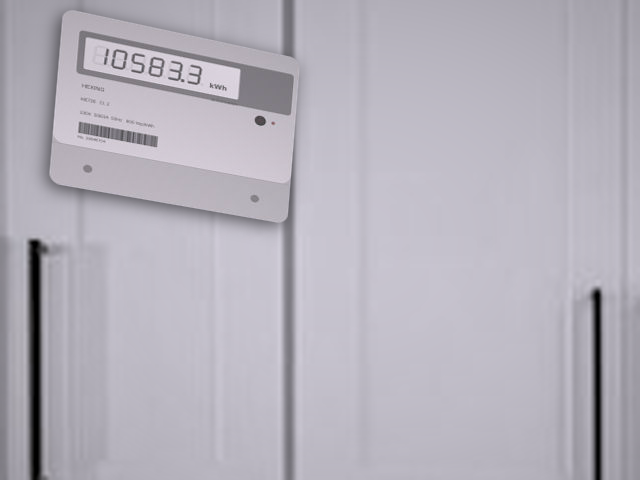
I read 10583.3kWh
